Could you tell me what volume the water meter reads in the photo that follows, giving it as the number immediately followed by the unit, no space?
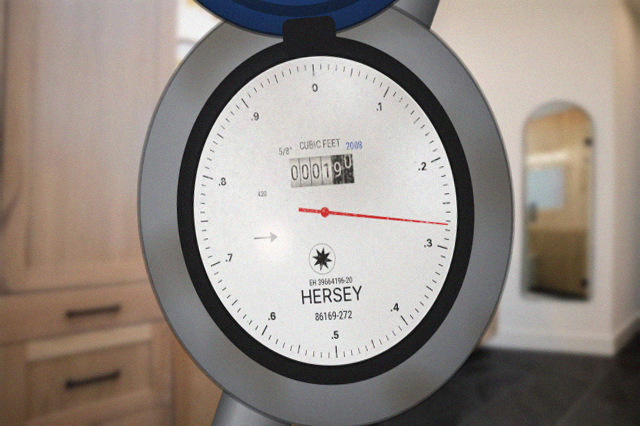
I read 190.27ft³
